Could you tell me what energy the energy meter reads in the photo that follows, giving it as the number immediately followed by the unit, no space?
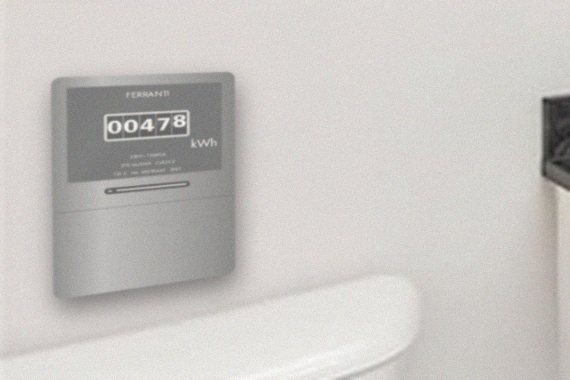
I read 478kWh
